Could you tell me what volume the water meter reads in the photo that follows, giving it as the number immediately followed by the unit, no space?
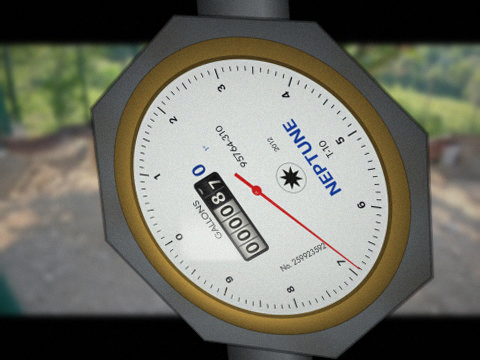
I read 866.9gal
